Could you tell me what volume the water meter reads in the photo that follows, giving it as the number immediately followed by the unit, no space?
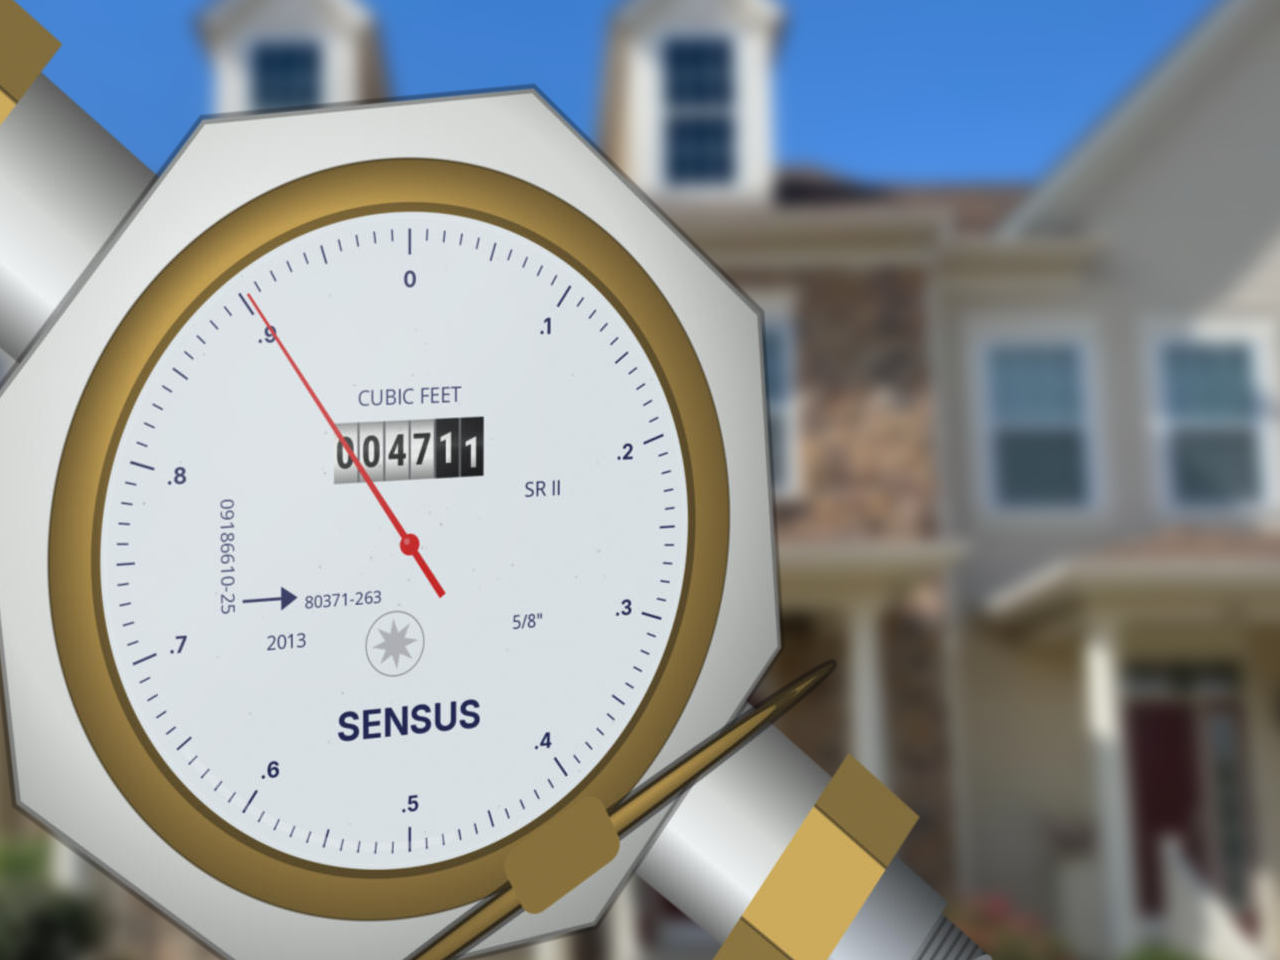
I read 4710.90ft³
